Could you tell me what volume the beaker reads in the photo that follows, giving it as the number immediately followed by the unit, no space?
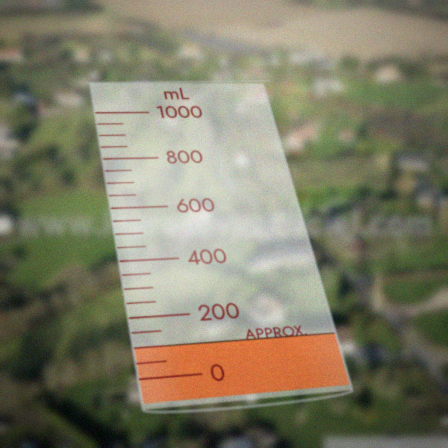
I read 100mL
